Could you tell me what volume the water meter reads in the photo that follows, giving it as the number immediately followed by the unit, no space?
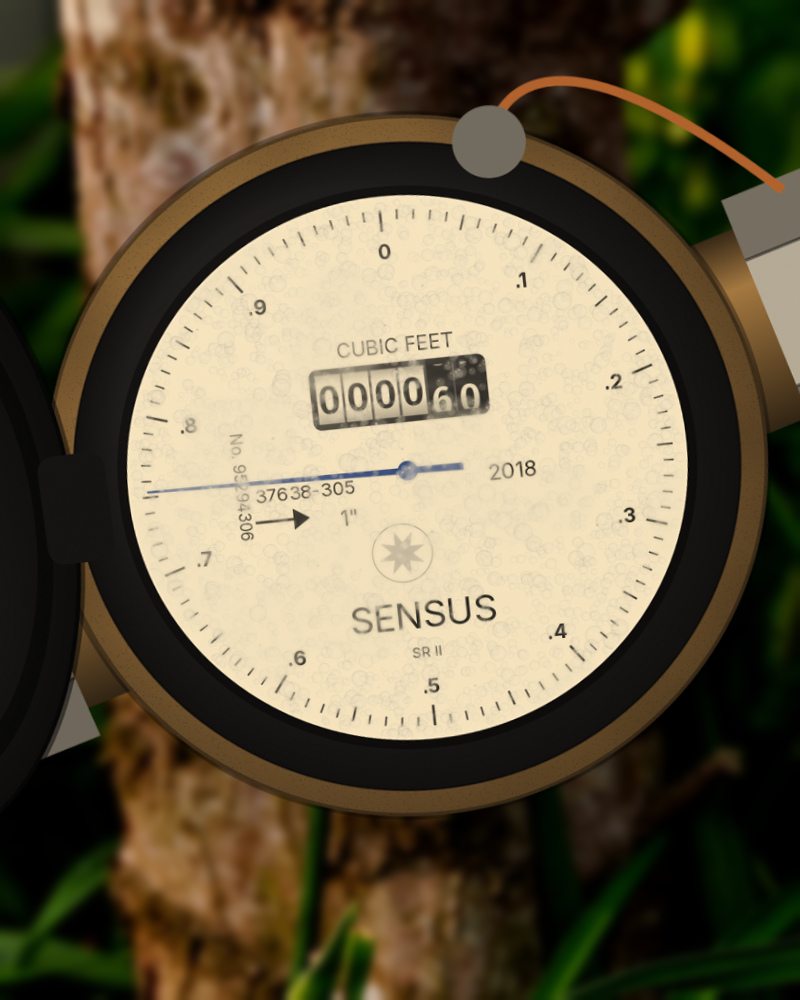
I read 59.75ft³
